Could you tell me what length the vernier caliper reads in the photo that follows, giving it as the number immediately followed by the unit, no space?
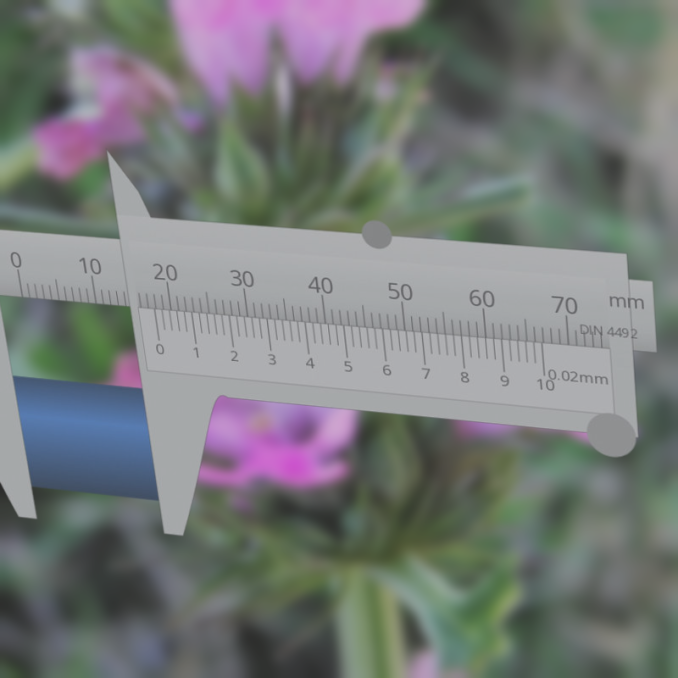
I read 17.8mm
